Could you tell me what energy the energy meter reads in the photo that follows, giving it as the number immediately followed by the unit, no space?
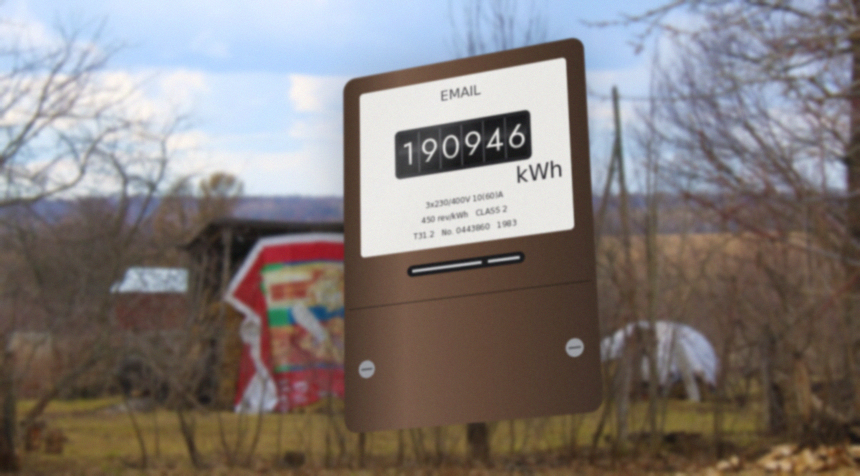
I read 190946kWh
